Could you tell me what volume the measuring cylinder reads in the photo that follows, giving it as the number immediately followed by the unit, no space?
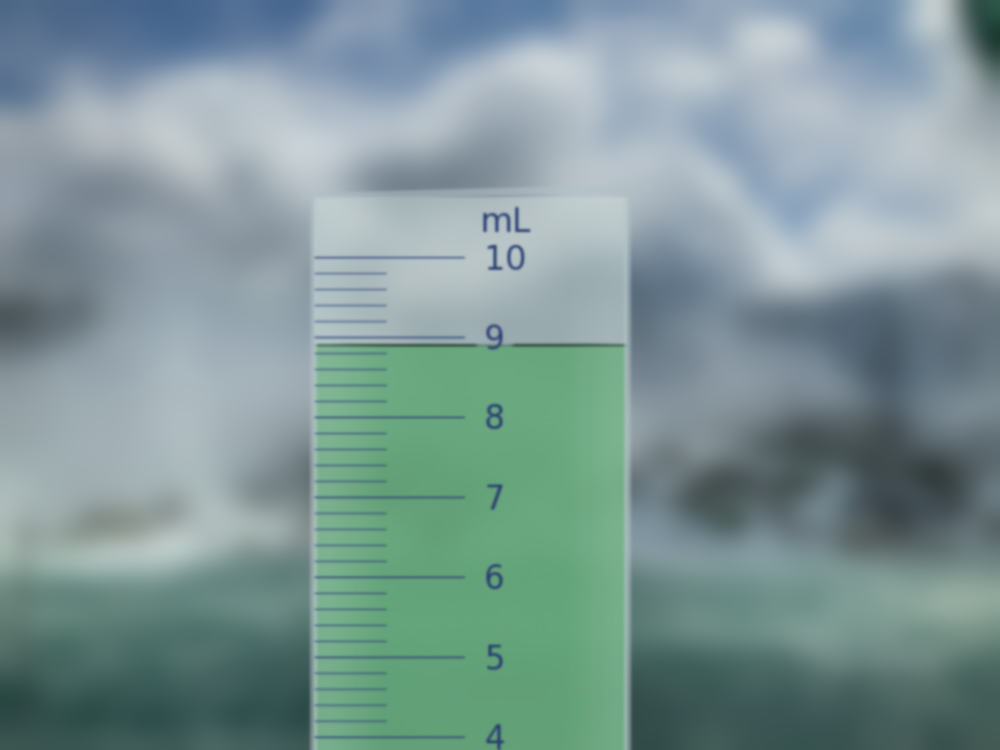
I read 8.9mL
